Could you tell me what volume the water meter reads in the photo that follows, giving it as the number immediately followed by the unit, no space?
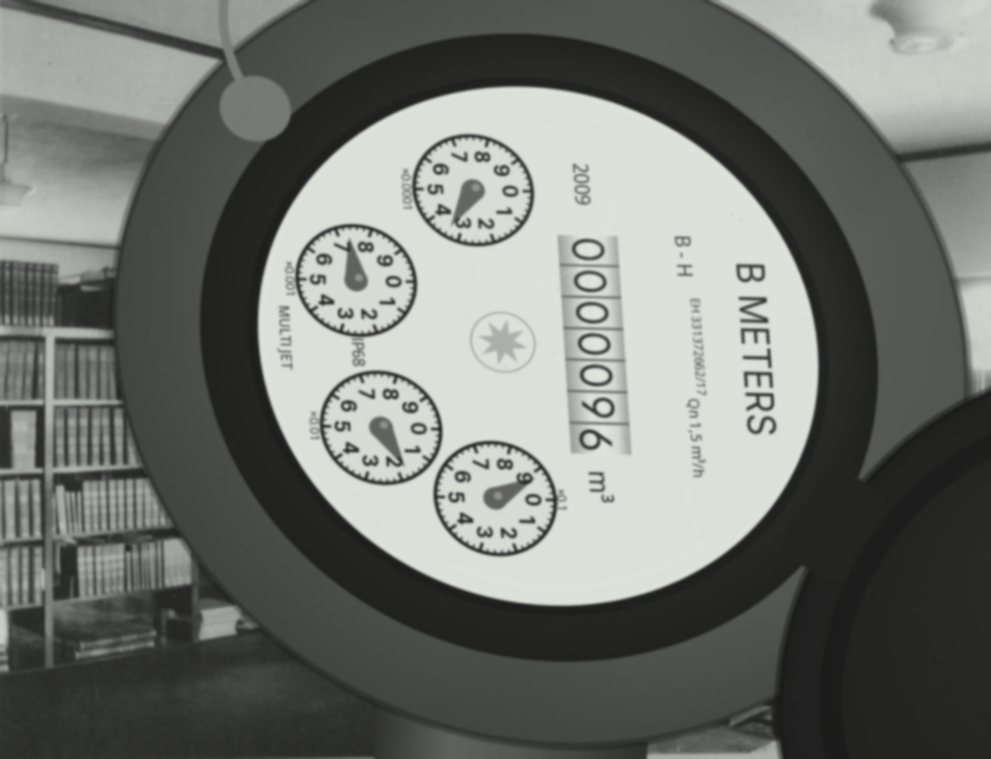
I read 95.9173m³
